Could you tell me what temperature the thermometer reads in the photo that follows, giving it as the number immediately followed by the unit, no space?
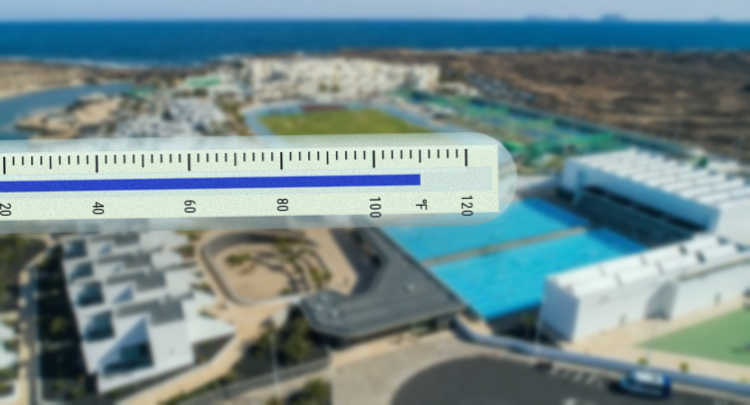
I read 110°F
